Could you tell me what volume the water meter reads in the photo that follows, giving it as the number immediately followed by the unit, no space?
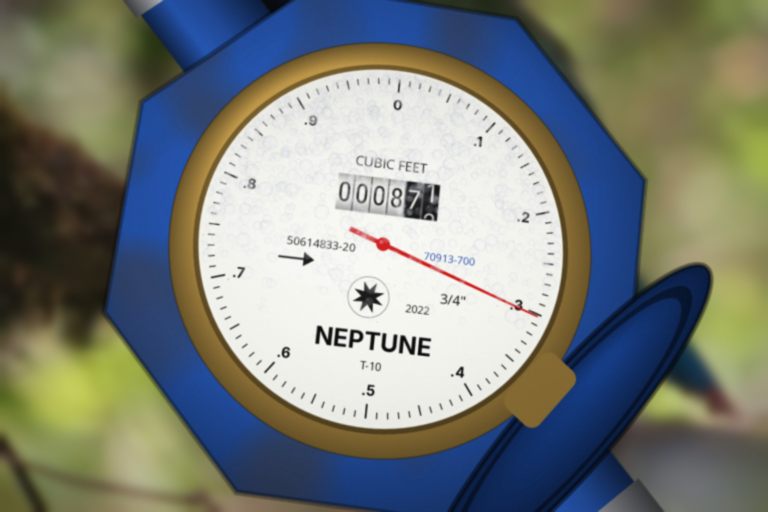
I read 871.30ft³
